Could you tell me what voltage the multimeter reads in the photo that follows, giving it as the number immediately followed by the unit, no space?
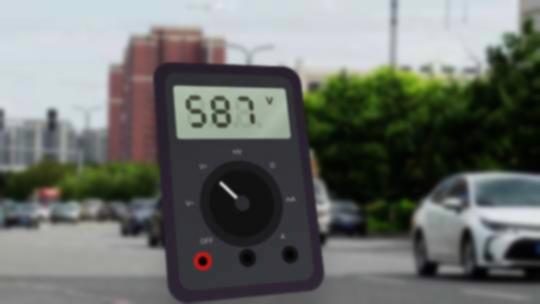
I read 587V
